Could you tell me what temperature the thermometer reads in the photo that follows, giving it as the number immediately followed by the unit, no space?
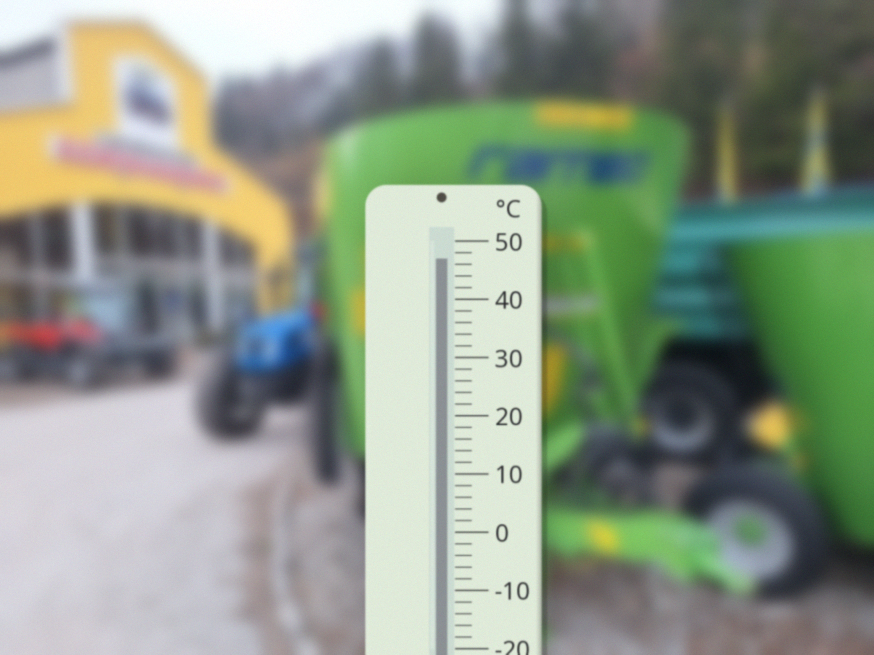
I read 47°C
